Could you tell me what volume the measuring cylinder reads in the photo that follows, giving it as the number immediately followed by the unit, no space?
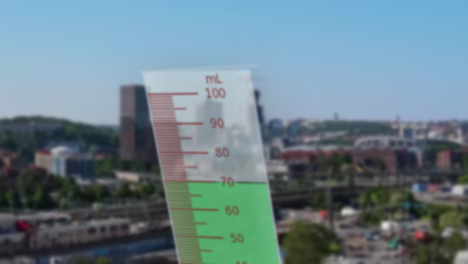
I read 70mL
